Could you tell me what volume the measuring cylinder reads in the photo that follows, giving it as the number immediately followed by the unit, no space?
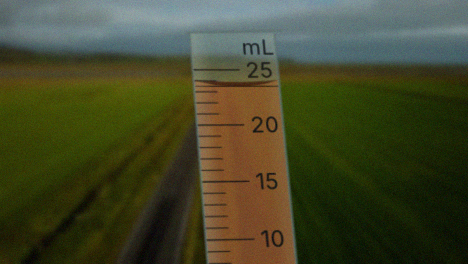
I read 23.5mL
